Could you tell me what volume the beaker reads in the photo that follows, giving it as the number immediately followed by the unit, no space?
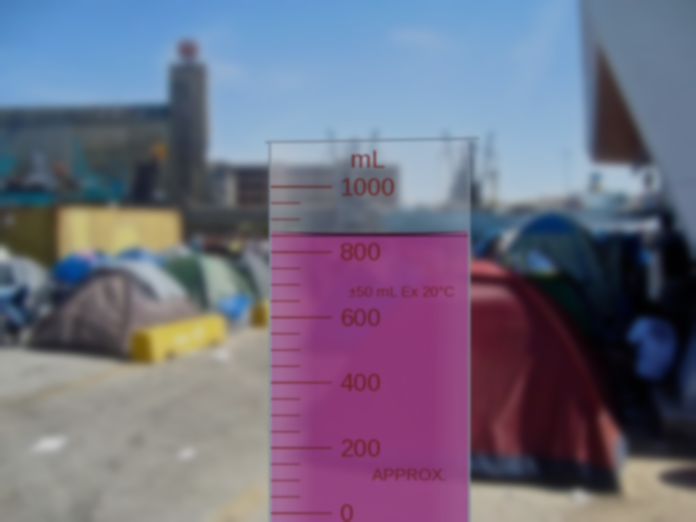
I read 850mL
